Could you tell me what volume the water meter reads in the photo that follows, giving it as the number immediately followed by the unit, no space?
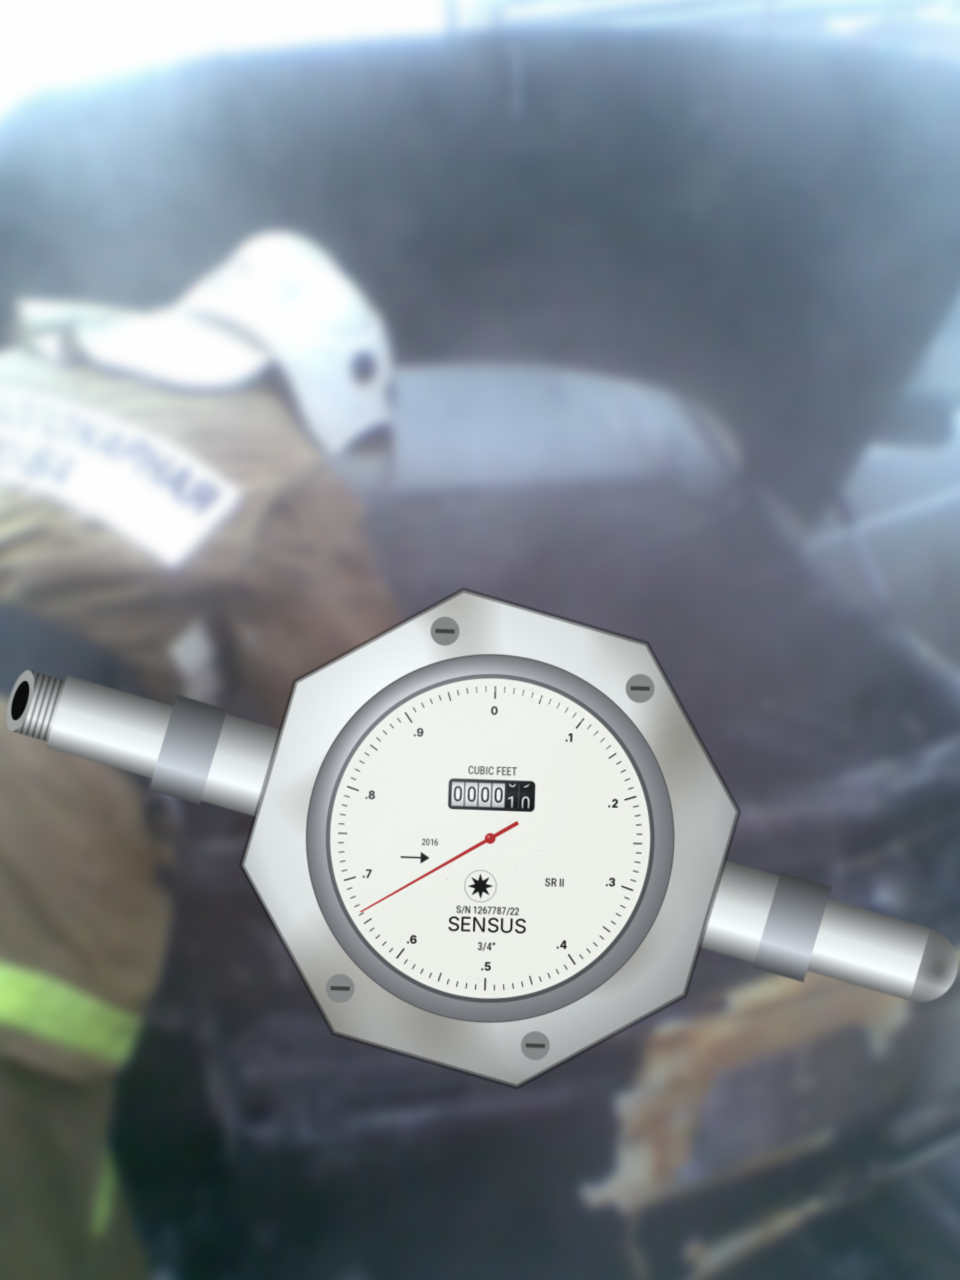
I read 9.66ft³
